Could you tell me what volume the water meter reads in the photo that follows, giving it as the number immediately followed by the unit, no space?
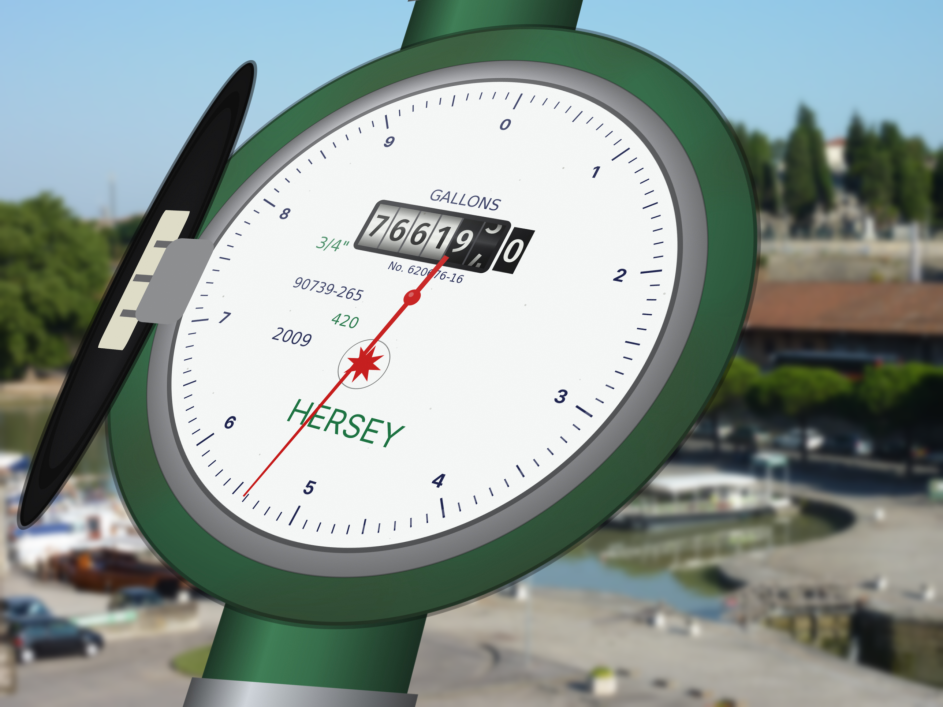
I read 7661935.4gal
